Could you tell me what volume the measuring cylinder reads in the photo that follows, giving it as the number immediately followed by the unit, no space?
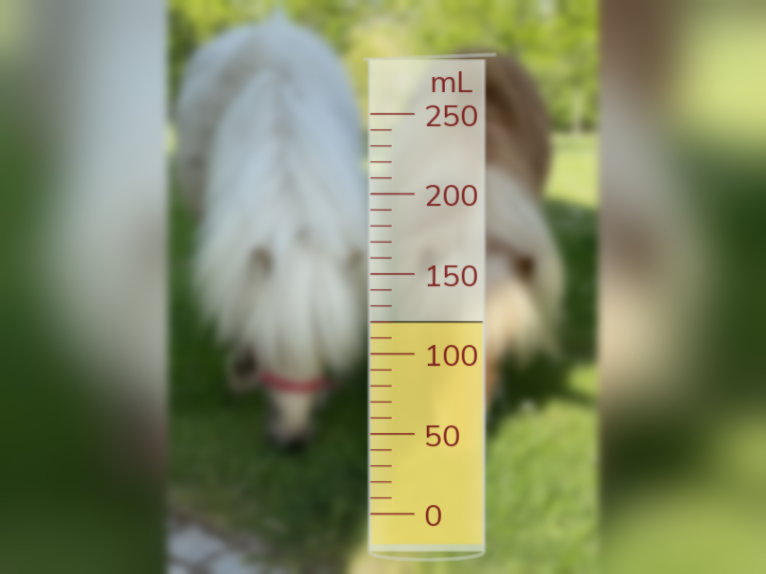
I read 120mL
